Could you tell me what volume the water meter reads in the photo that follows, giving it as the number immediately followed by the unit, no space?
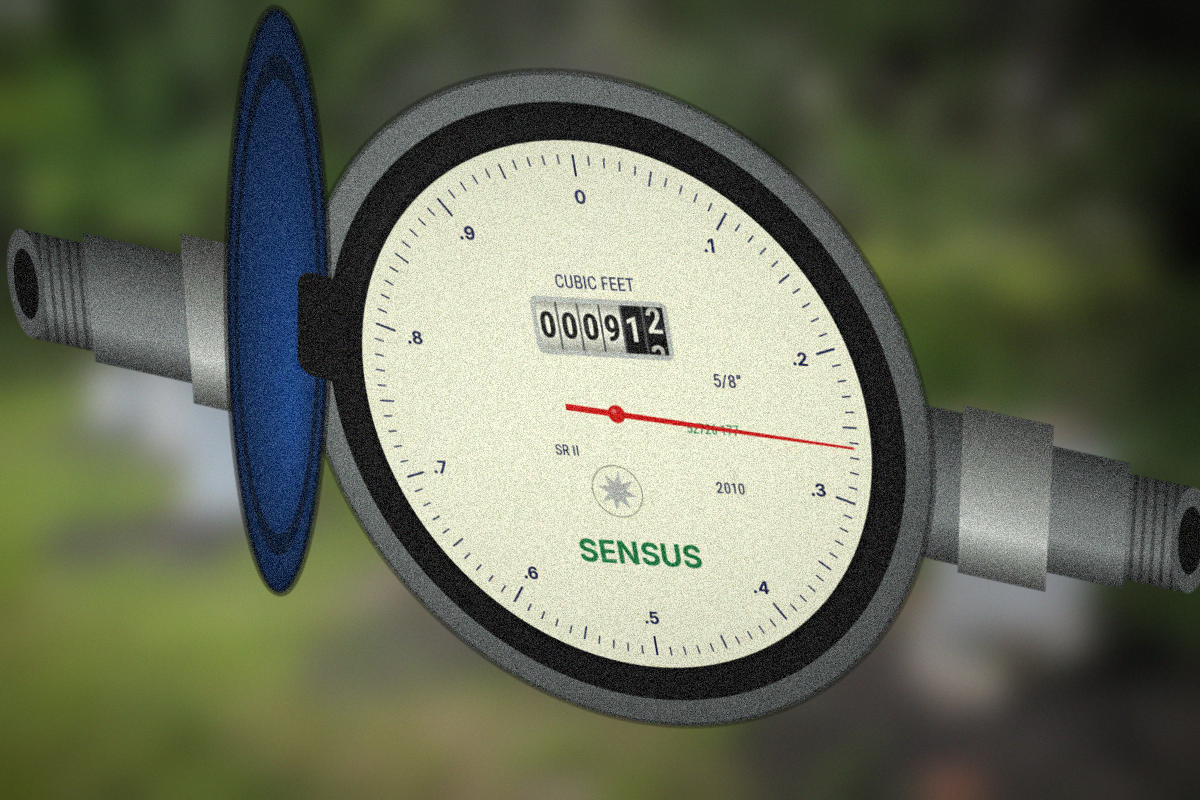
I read 912.26ft³
